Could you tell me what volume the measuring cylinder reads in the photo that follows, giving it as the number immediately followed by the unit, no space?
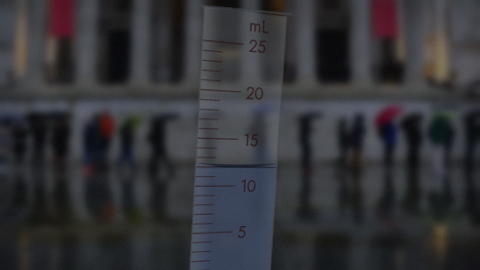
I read 12mL
